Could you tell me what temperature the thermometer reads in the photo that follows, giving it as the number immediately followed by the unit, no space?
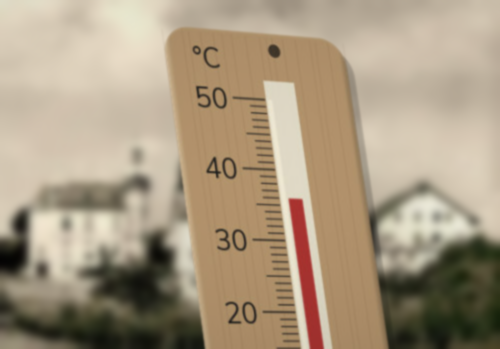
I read 36°C
